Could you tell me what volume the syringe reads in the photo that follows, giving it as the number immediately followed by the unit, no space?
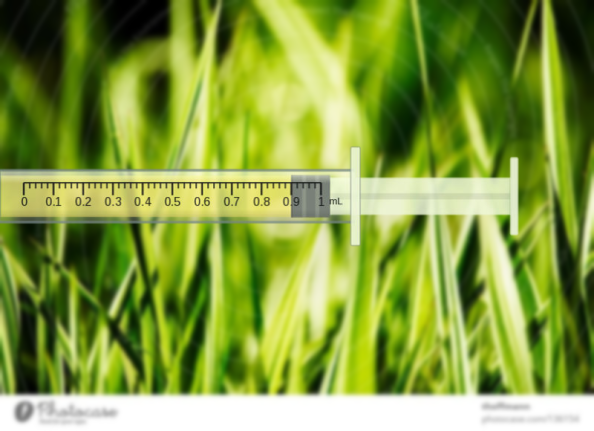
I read 0.9mL
